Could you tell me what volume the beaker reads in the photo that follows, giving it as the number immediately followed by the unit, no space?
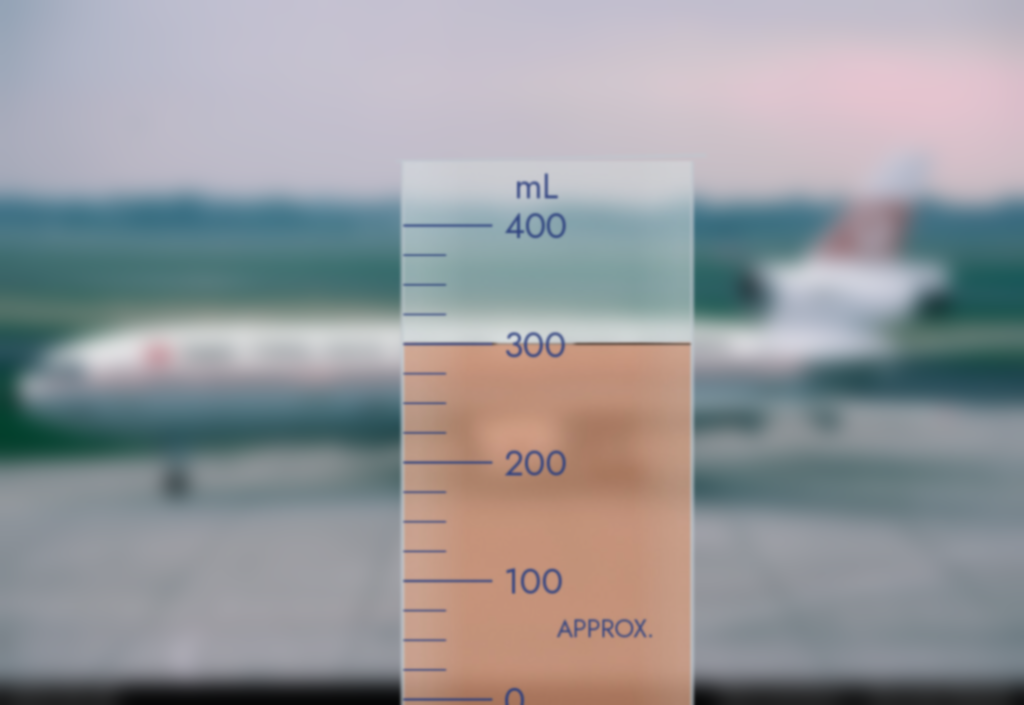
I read 300mL
